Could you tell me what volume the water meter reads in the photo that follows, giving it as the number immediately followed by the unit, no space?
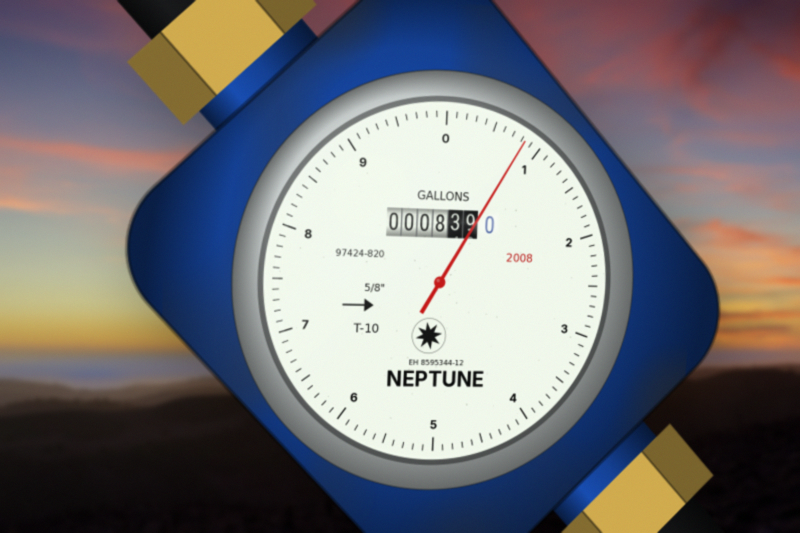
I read 8390.8gal
